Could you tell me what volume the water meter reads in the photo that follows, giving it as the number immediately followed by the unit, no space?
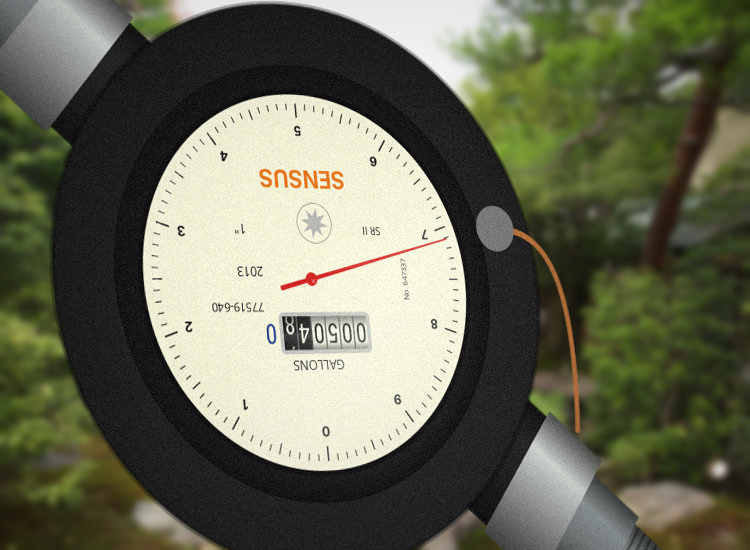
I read 50477.1gal
